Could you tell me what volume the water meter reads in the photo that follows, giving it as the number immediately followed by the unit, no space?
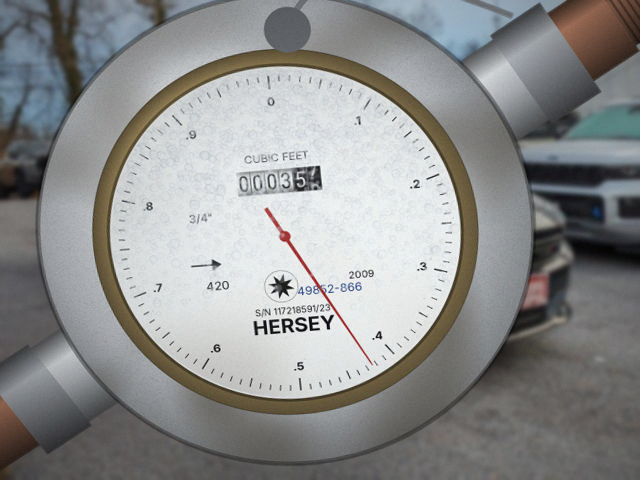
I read 357.42ft³
